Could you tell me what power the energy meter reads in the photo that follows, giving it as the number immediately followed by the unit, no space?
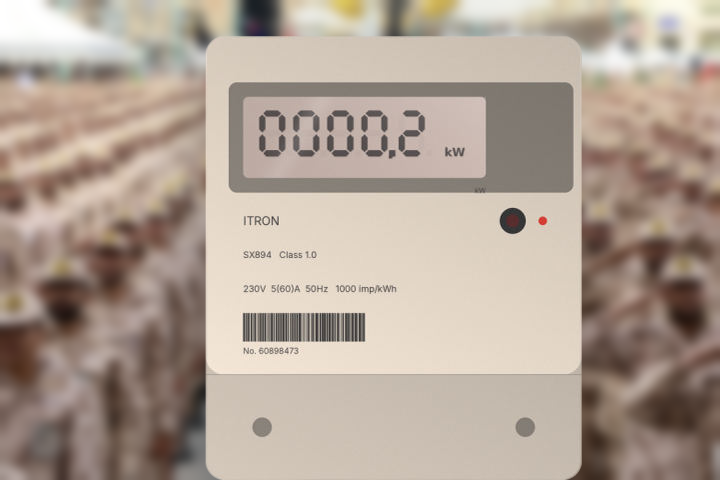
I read 0.2kW
